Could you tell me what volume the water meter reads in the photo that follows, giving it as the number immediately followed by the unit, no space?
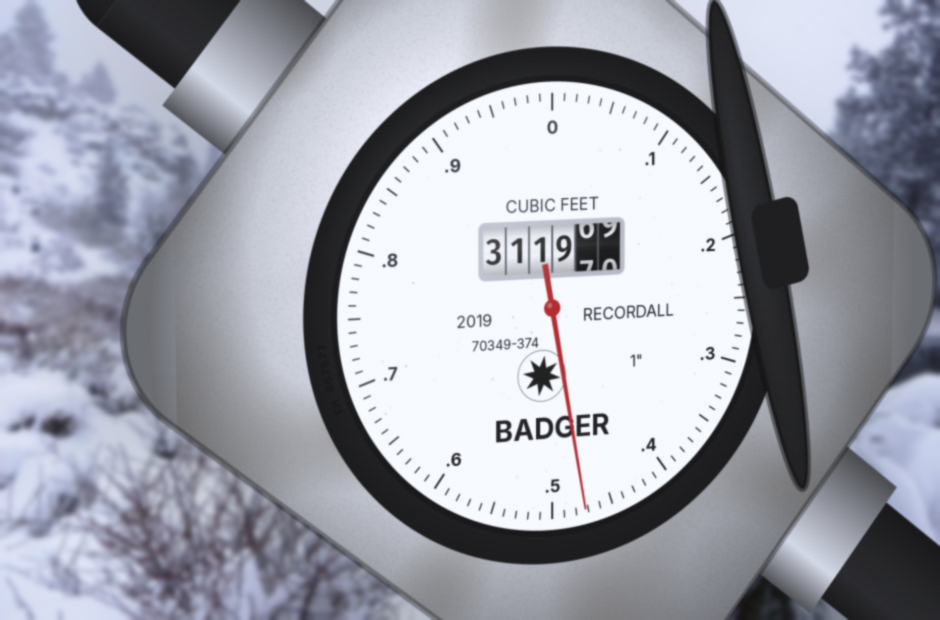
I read 311969.47ft³
